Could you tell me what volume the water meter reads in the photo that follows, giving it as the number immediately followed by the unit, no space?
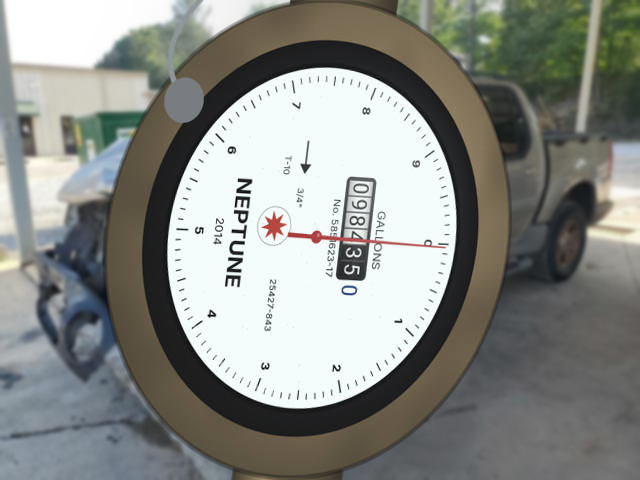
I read 984350.0gal
